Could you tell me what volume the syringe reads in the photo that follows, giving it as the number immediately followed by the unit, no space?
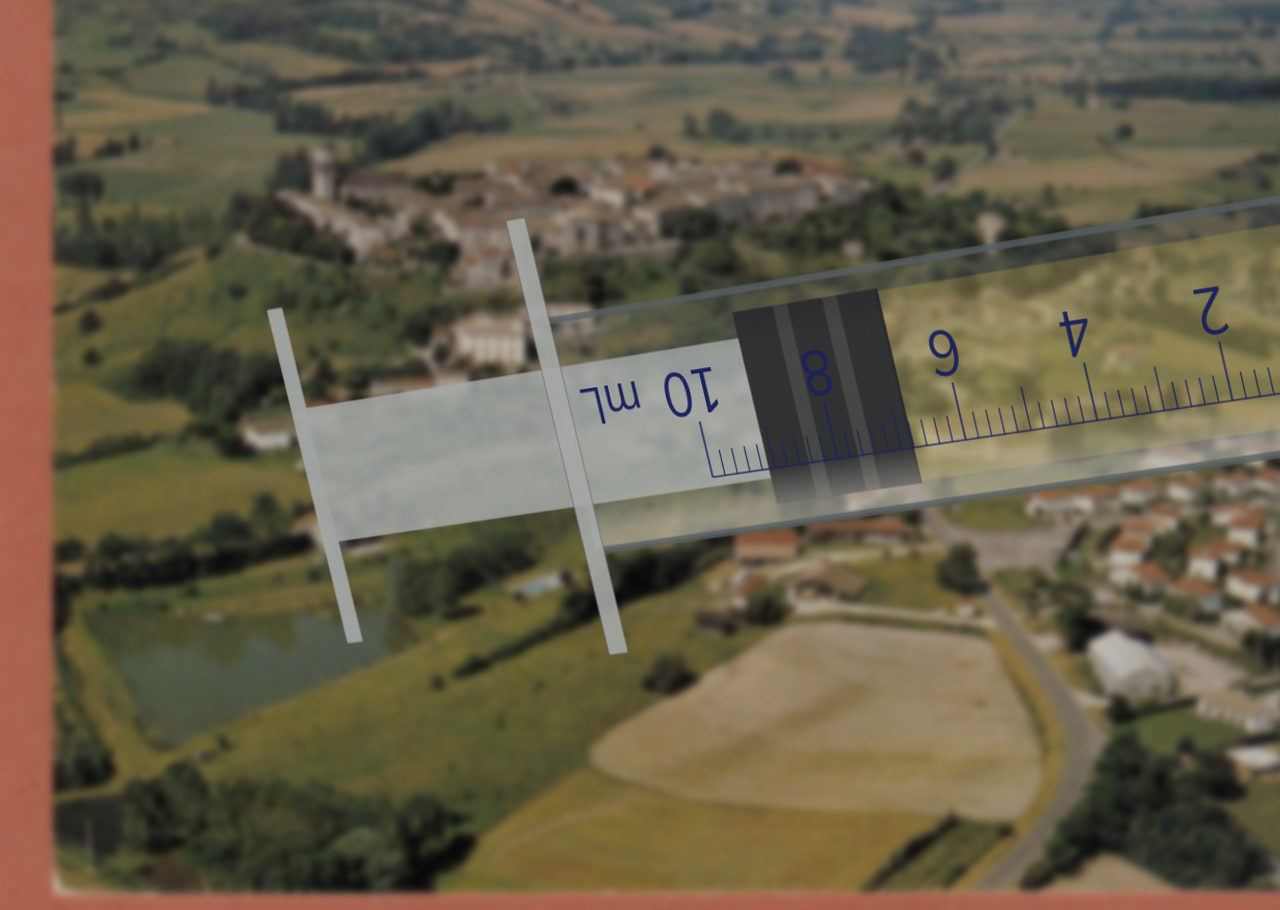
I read 6.8mL
